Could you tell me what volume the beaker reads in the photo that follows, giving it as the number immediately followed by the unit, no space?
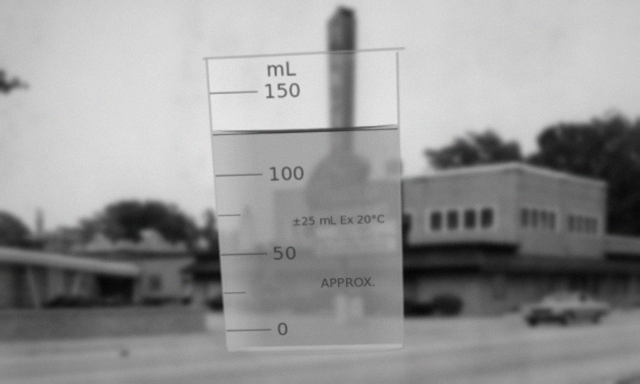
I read 125mL
